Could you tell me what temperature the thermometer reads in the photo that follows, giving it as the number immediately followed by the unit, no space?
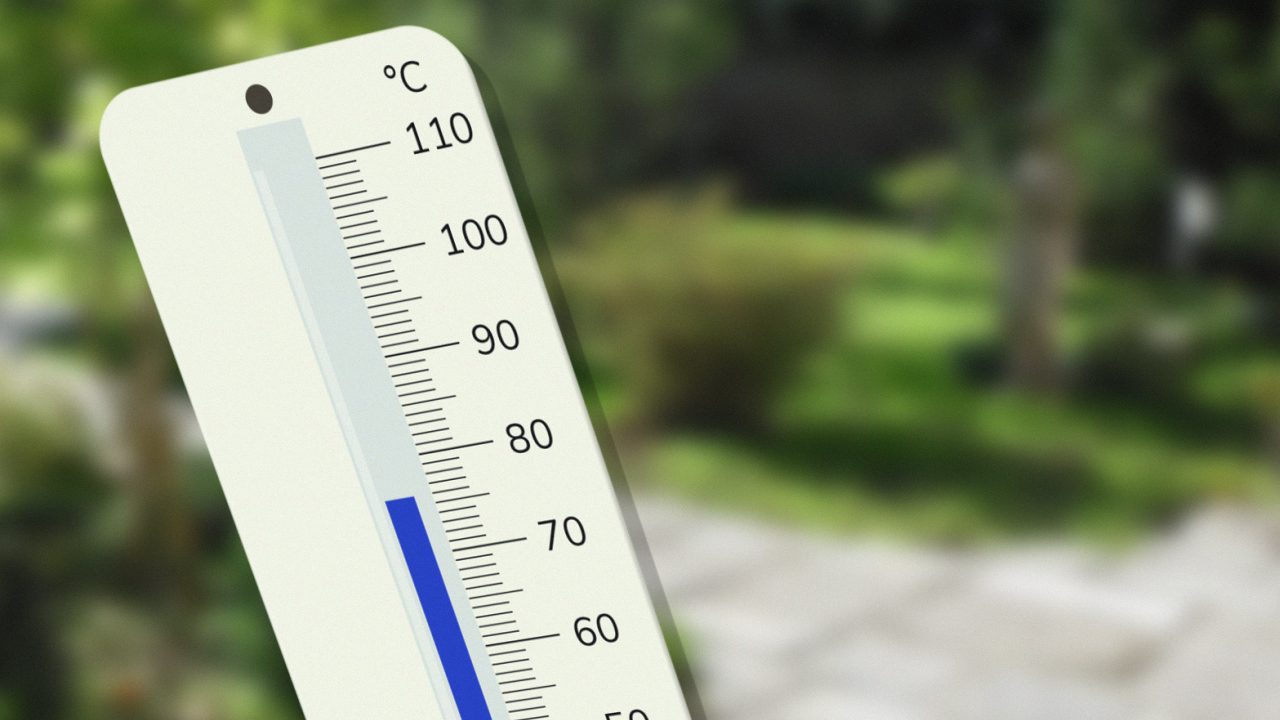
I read 76°C
